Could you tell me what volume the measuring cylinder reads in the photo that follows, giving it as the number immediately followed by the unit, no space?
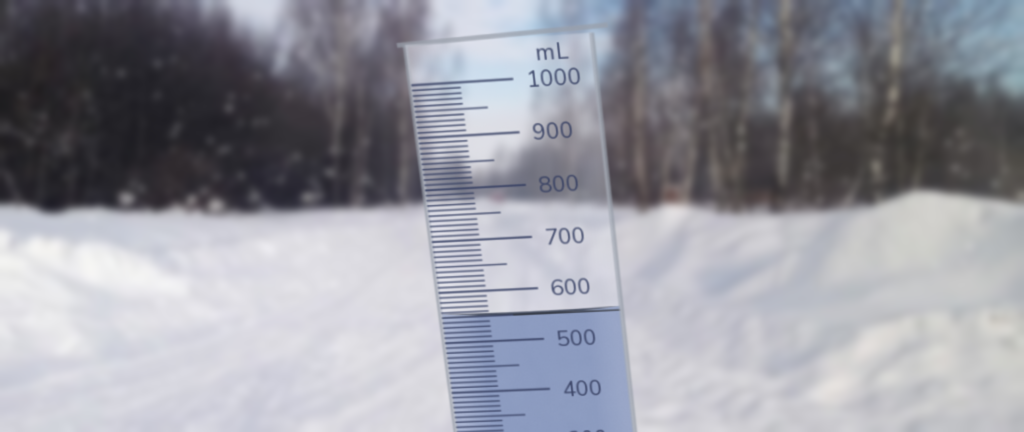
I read 550mL
